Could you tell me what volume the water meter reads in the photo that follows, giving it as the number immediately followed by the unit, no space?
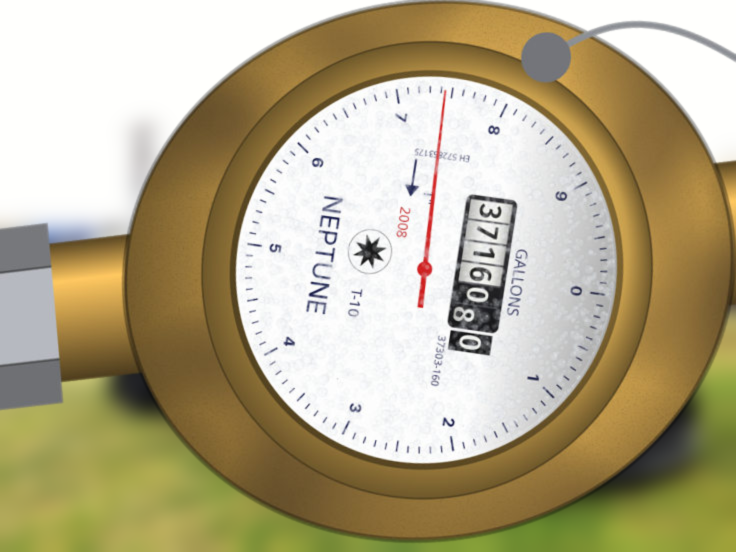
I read 3716077.4gal
